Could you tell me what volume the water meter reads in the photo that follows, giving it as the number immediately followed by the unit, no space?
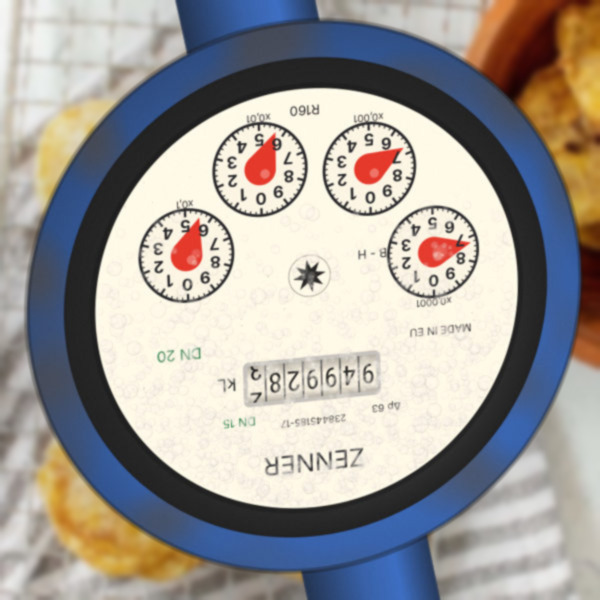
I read 9499282.5567kL
